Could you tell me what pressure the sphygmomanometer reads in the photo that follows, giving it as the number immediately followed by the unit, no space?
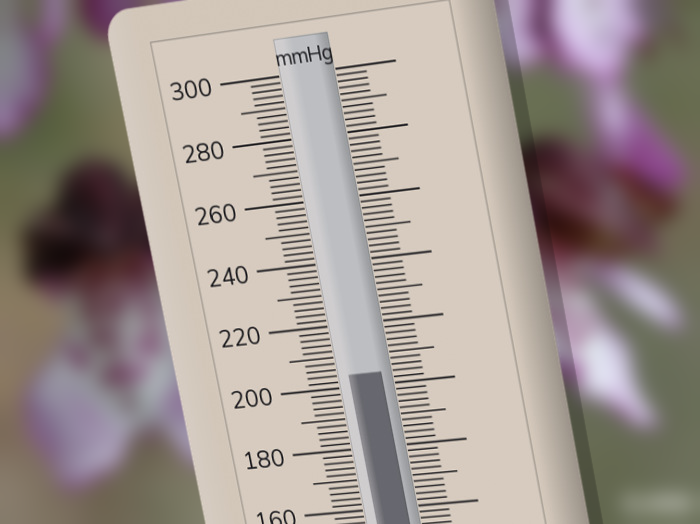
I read 204mmHg
